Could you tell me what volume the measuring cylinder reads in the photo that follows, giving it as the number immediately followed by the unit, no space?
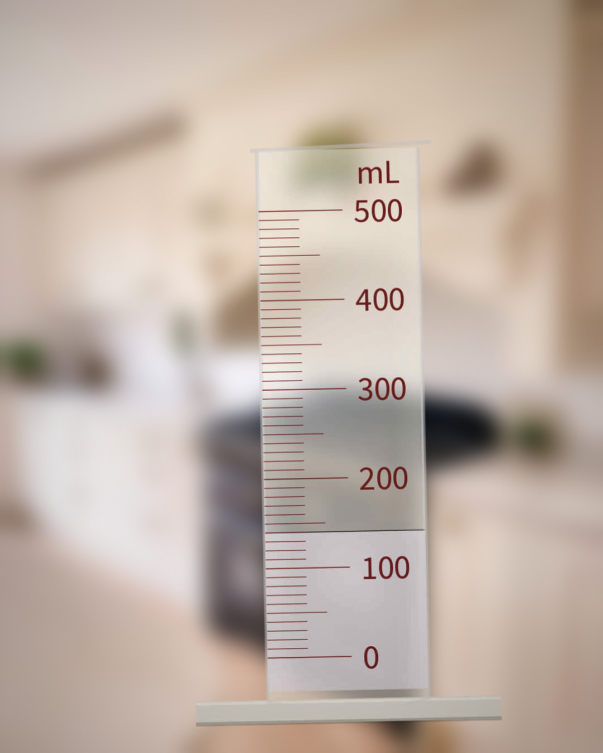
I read 140mL
